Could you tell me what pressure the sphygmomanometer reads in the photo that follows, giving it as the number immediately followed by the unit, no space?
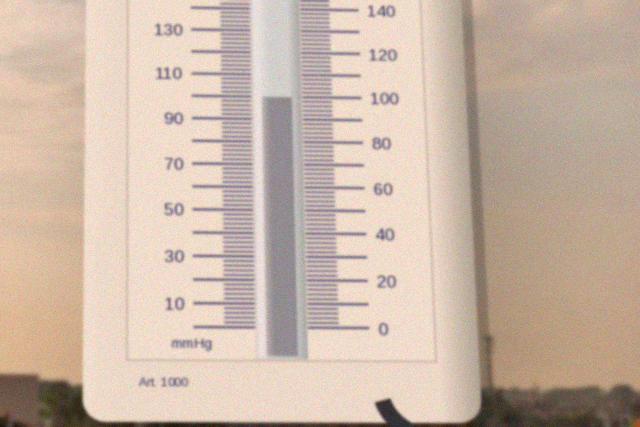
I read 100mmHg
